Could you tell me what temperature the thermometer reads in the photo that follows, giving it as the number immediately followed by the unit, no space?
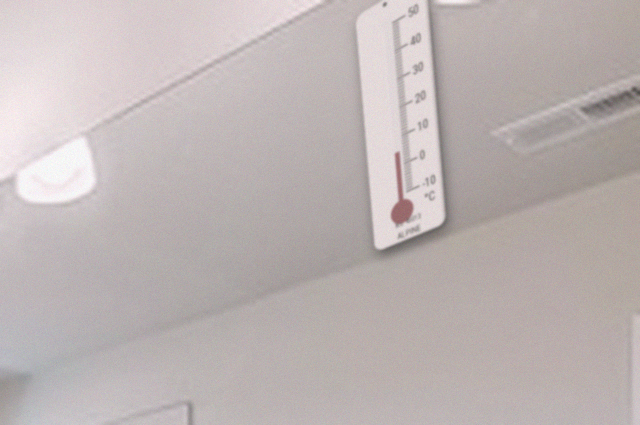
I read 5°C
